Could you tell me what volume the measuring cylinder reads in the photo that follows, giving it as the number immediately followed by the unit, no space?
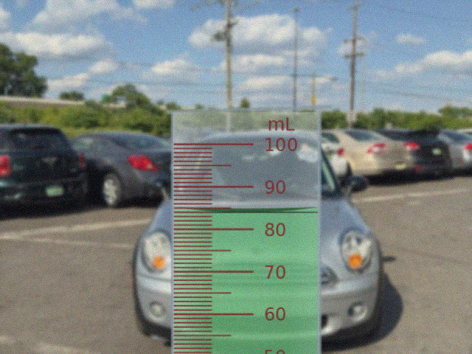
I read 84mL
